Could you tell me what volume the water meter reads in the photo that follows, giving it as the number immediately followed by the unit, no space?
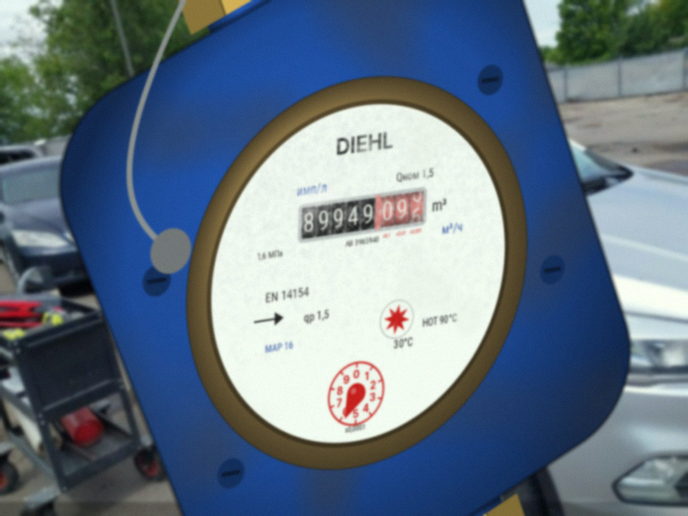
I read 89949.0955m³
